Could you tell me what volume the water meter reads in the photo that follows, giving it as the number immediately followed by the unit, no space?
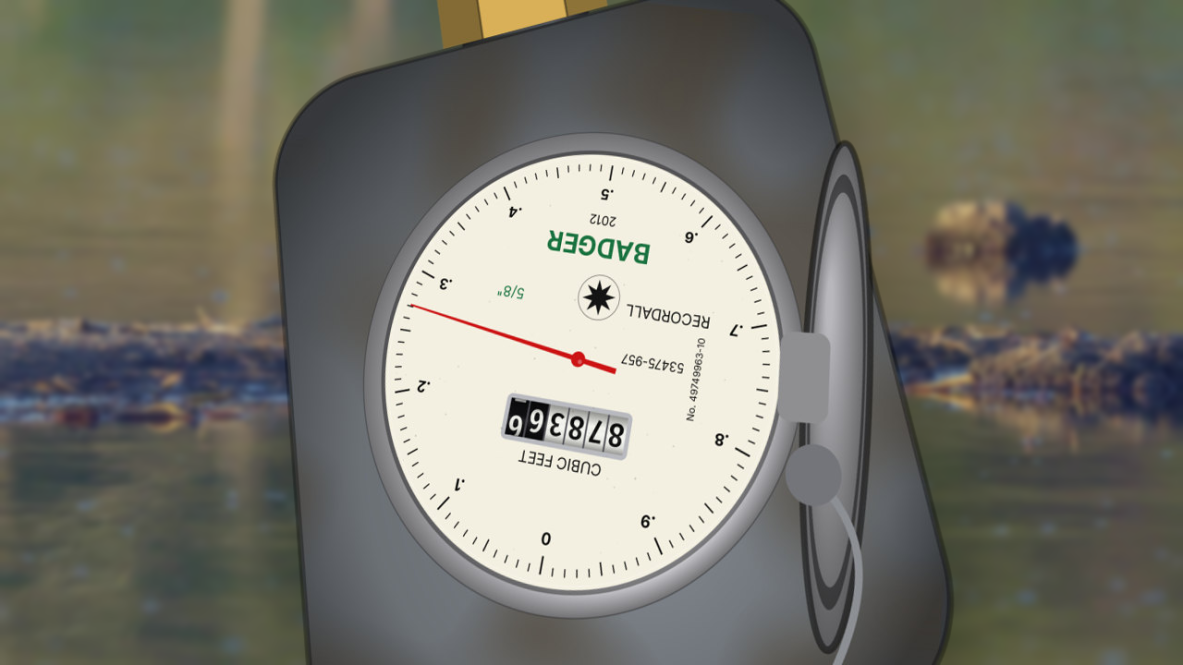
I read 878366.27ft³
